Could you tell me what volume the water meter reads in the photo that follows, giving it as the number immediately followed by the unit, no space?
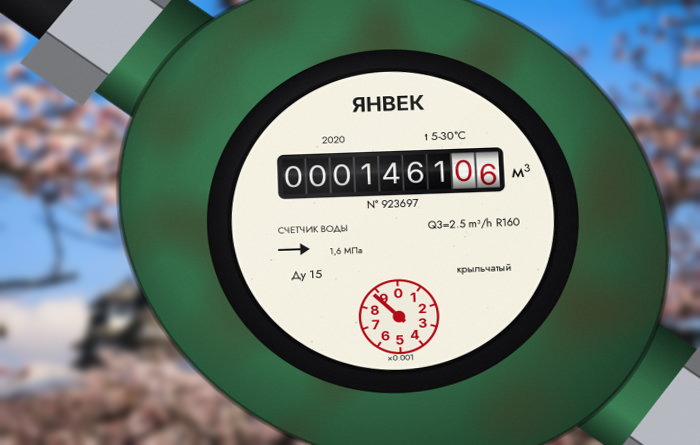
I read 1461.058m³
